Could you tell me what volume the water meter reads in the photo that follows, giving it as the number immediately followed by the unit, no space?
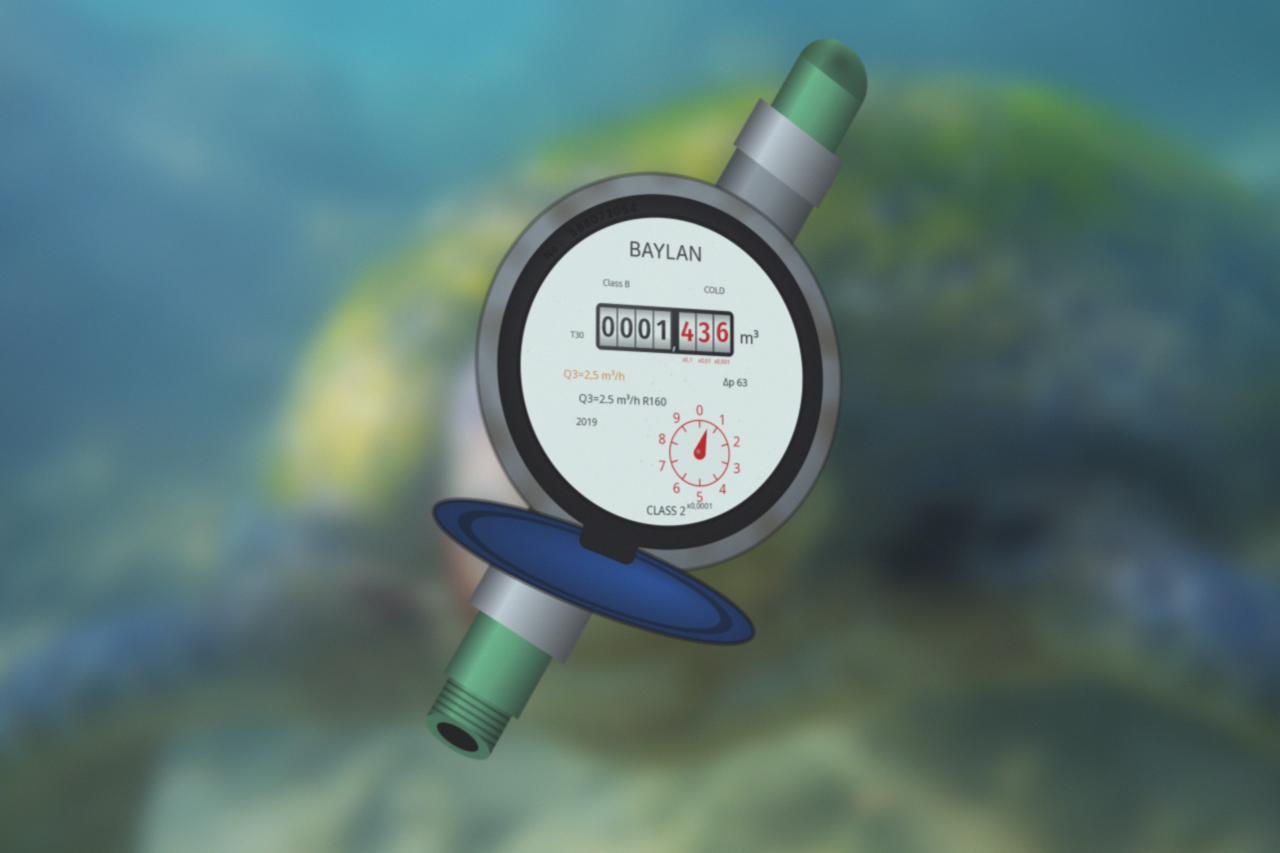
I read 1.4360m³
